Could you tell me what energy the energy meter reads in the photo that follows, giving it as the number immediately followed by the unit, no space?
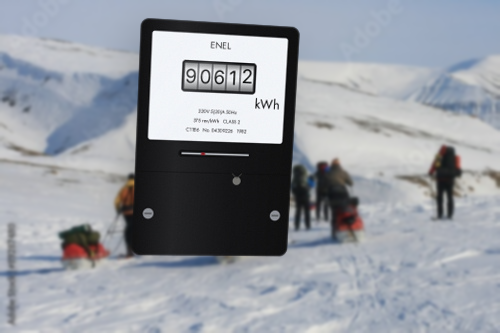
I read 90612kWh
